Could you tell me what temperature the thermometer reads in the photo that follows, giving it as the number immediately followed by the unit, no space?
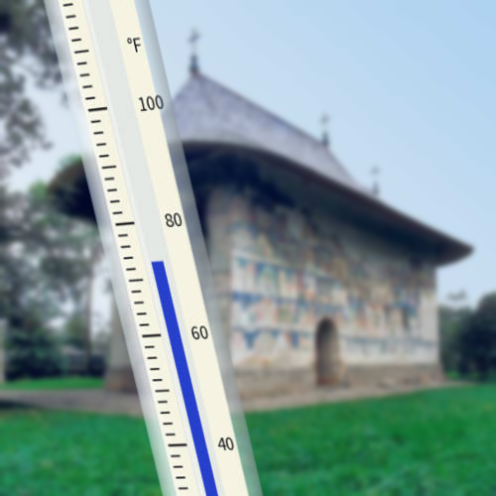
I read 73°F
